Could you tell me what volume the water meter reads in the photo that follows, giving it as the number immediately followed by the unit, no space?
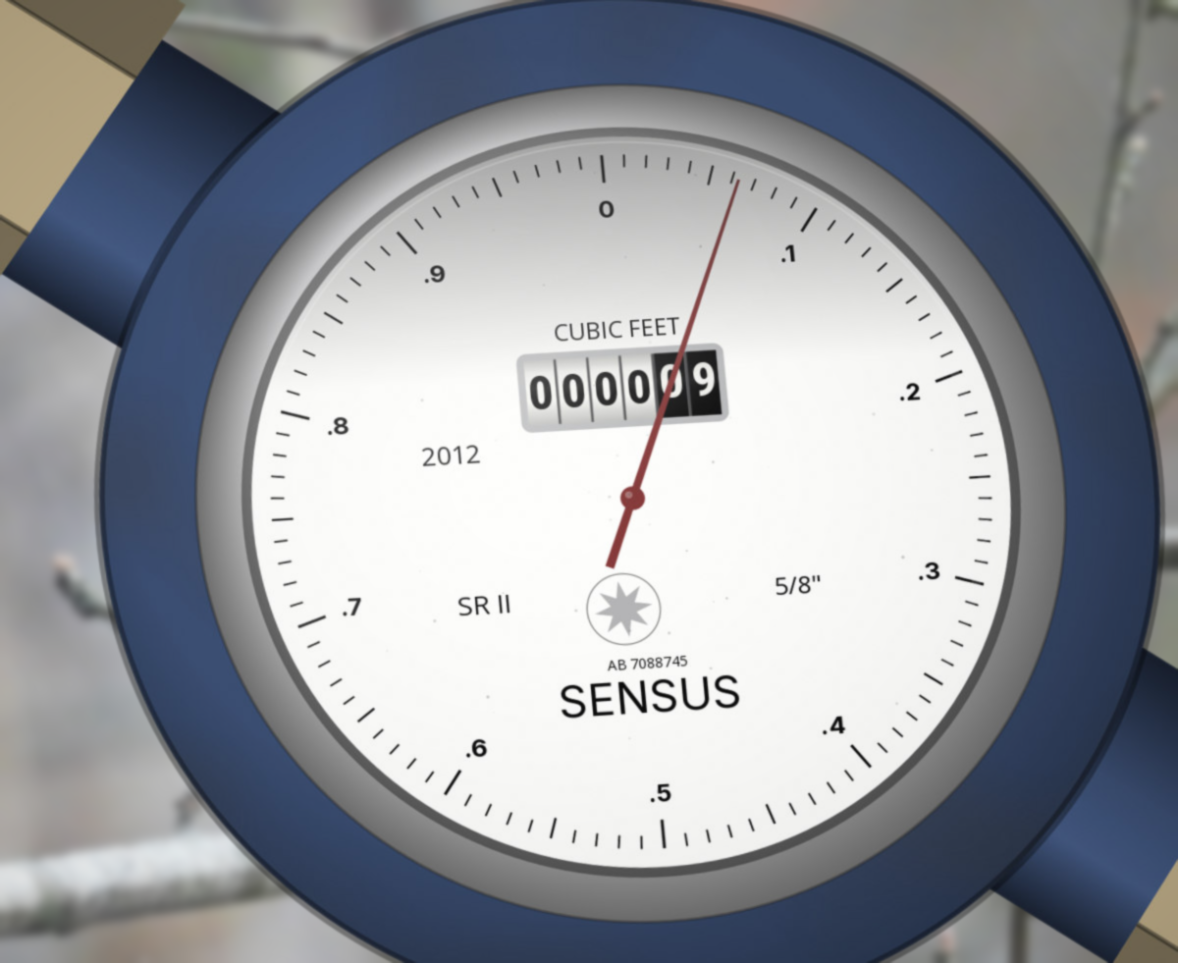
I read 9.06ft³
